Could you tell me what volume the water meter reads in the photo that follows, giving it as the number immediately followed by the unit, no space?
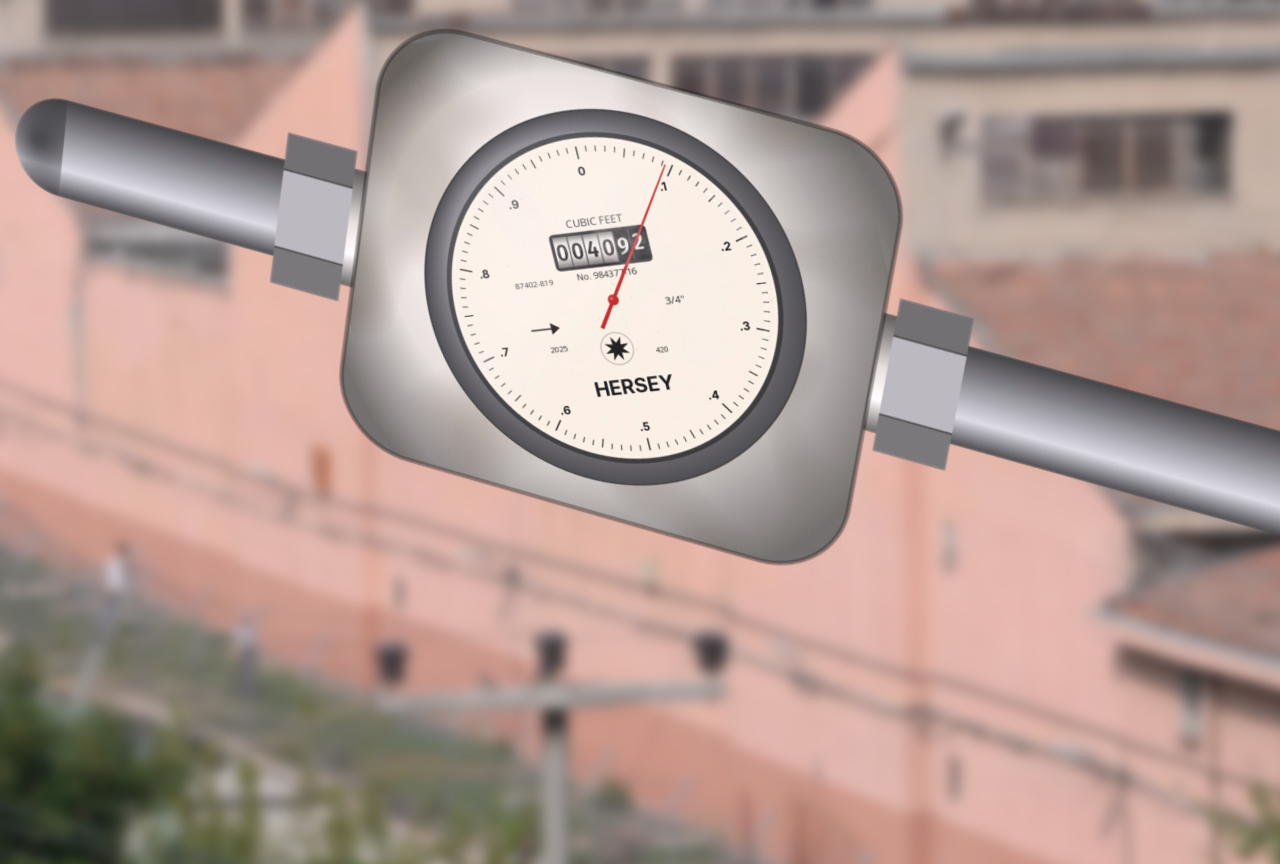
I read 4092.09ft³
